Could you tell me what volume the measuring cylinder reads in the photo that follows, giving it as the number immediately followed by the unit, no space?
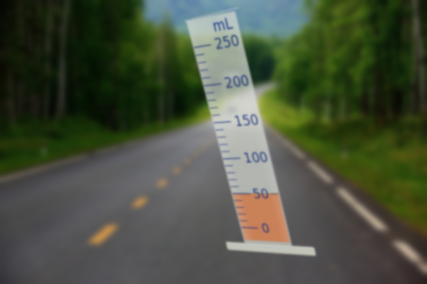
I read 50mL
